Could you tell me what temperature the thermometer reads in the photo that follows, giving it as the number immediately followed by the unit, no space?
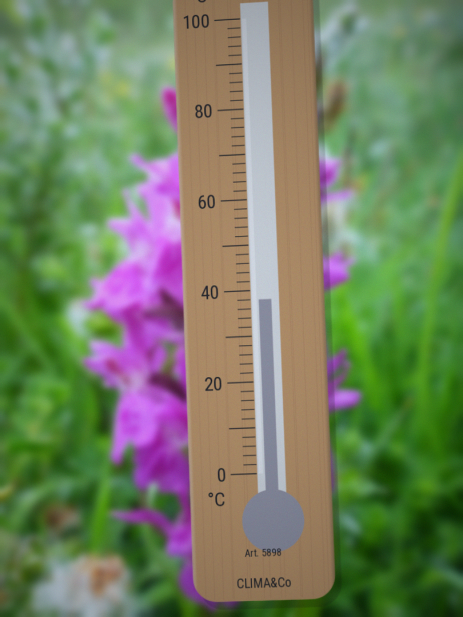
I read 38°C
